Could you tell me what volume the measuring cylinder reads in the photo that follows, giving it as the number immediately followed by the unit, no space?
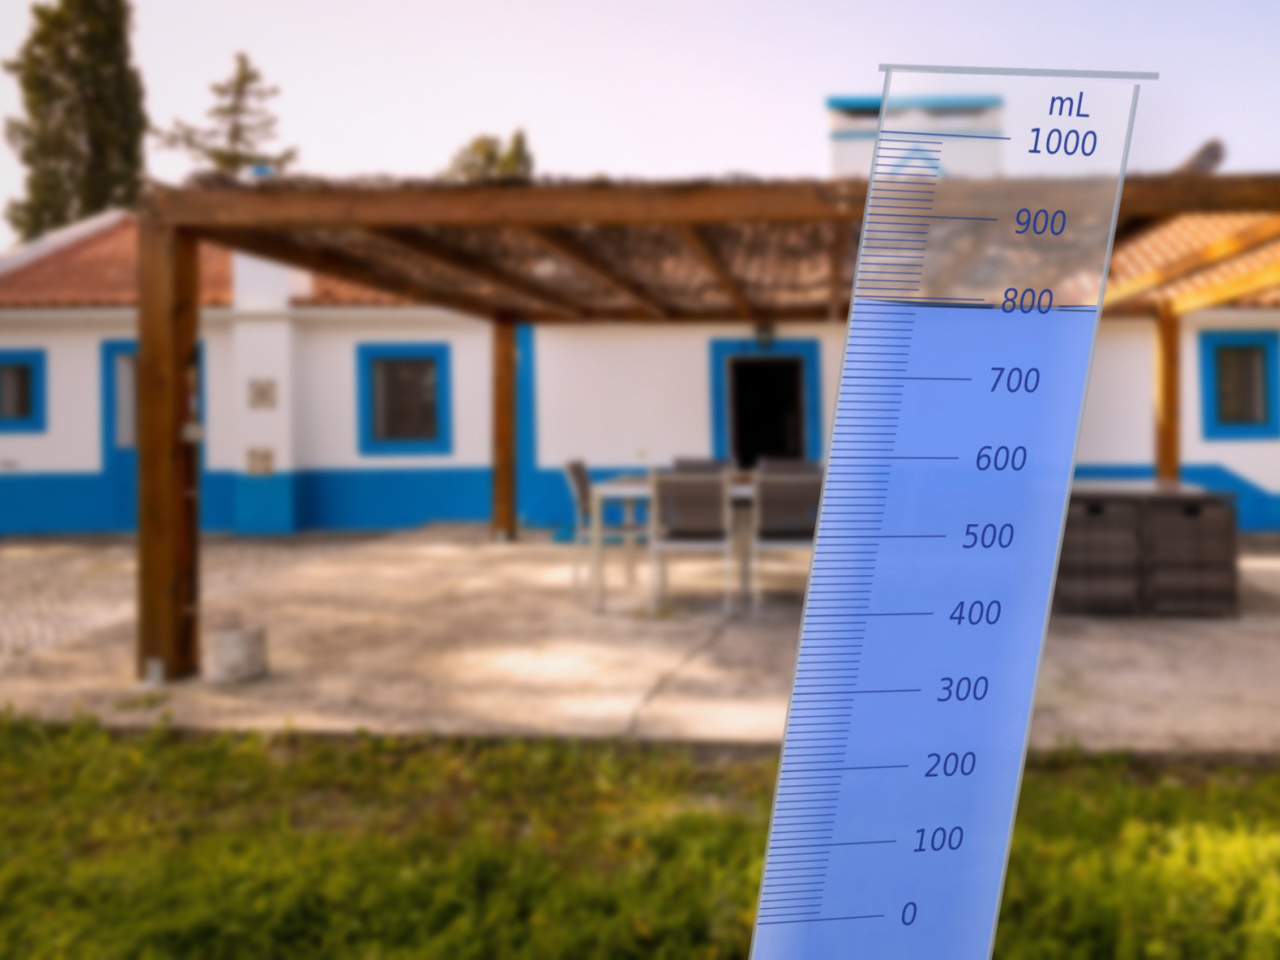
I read 790mL
